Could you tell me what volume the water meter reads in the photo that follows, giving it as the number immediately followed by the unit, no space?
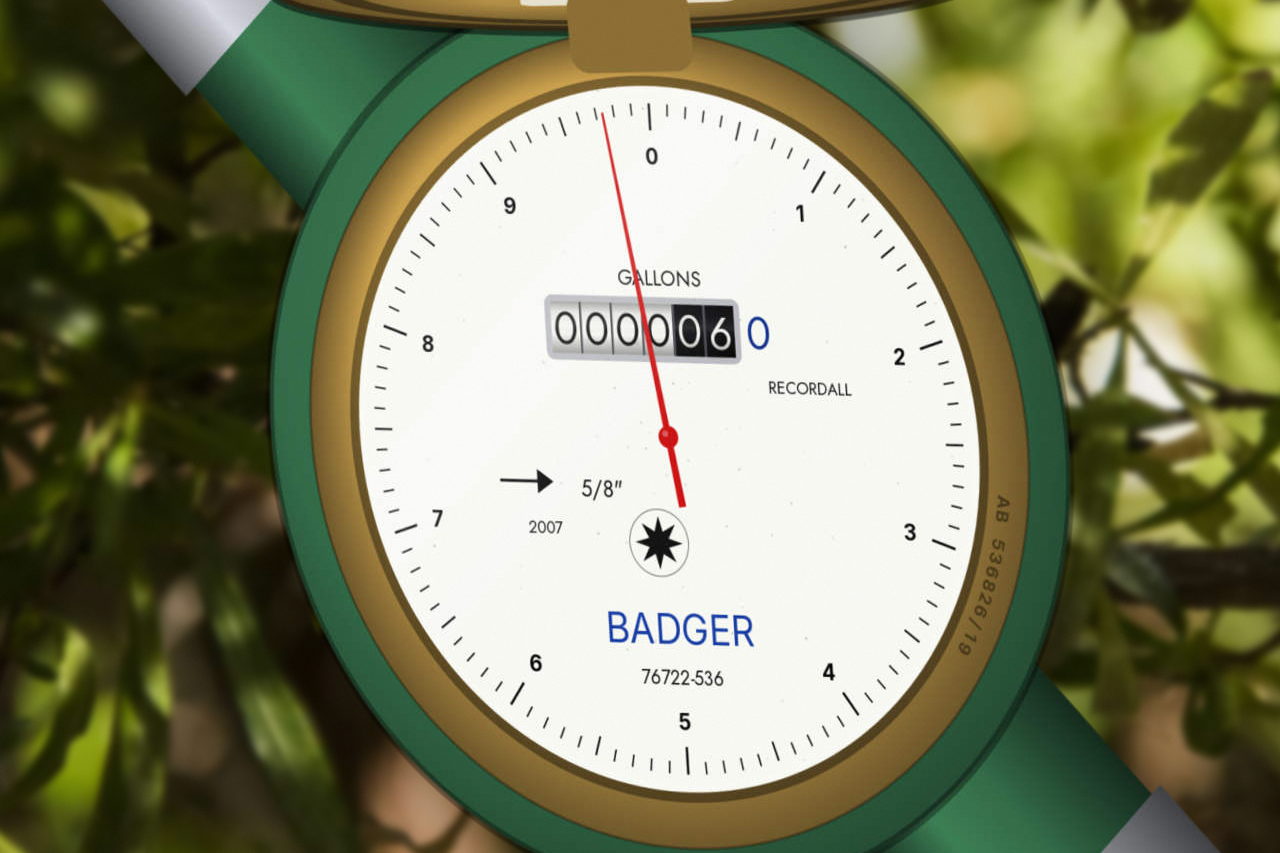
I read 59.7gal
